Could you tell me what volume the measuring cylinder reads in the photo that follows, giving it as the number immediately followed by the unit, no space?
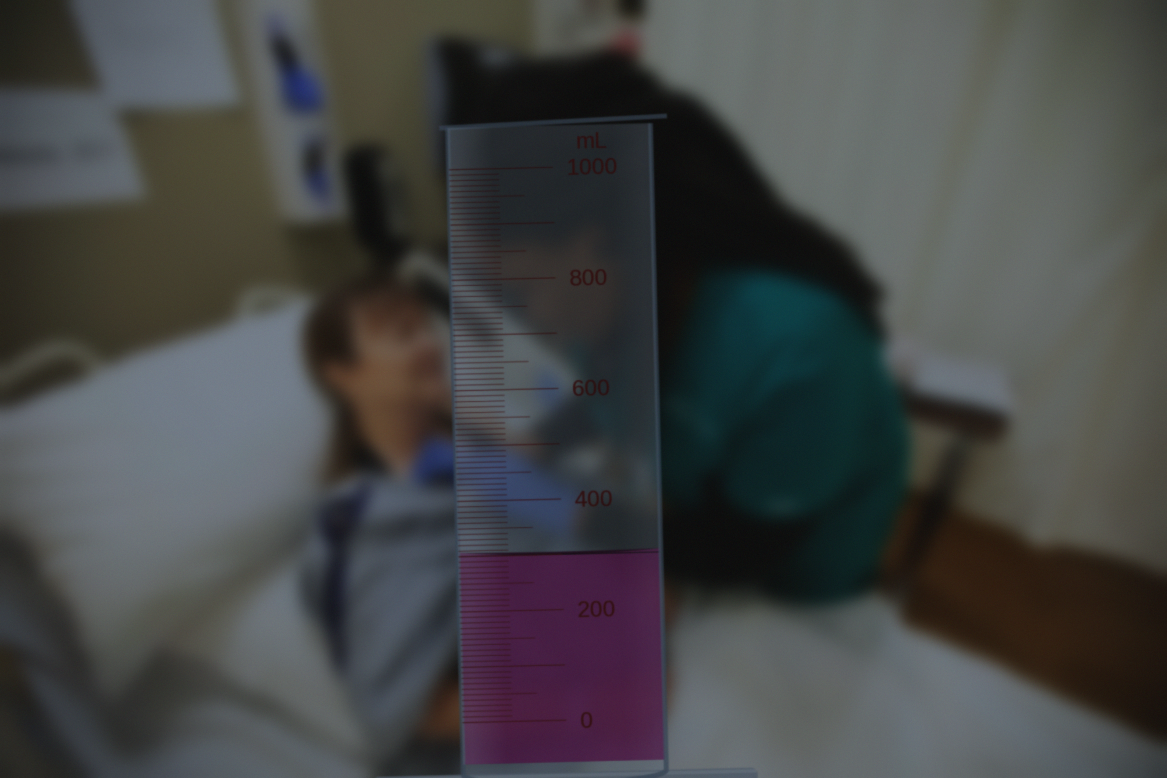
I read 300mL
